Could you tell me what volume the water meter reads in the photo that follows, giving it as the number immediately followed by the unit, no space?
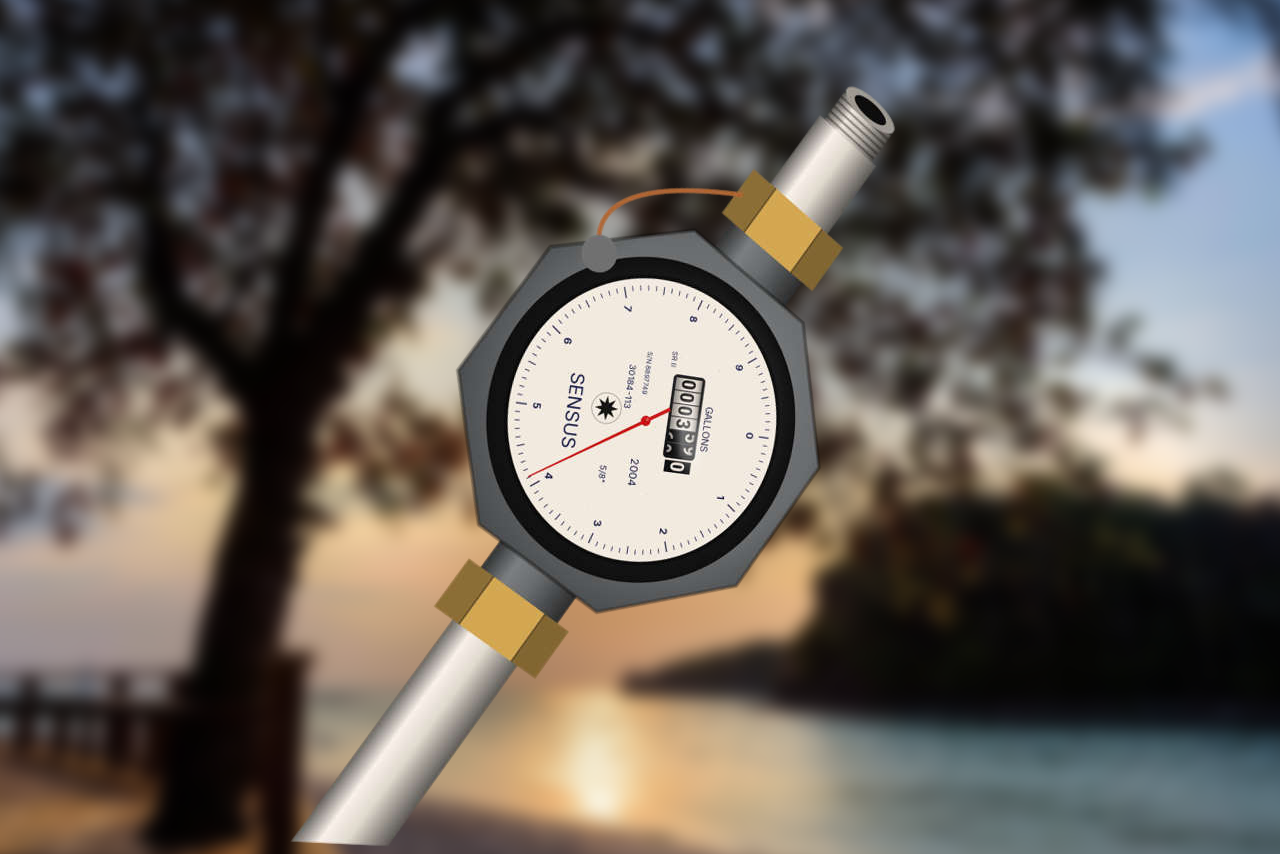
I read 3594.1gal
